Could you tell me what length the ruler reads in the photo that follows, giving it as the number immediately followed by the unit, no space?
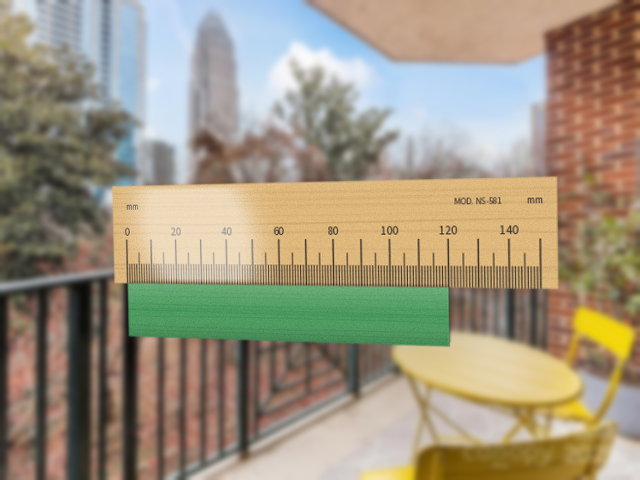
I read 120mm
